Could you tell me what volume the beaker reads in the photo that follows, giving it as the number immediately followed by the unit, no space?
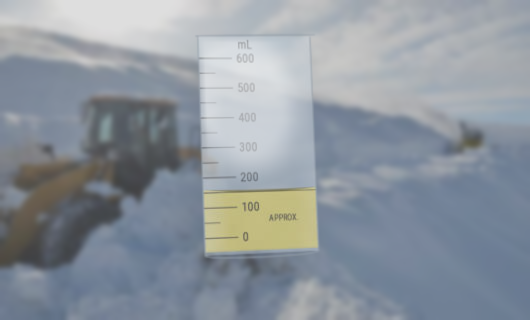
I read 150mL
